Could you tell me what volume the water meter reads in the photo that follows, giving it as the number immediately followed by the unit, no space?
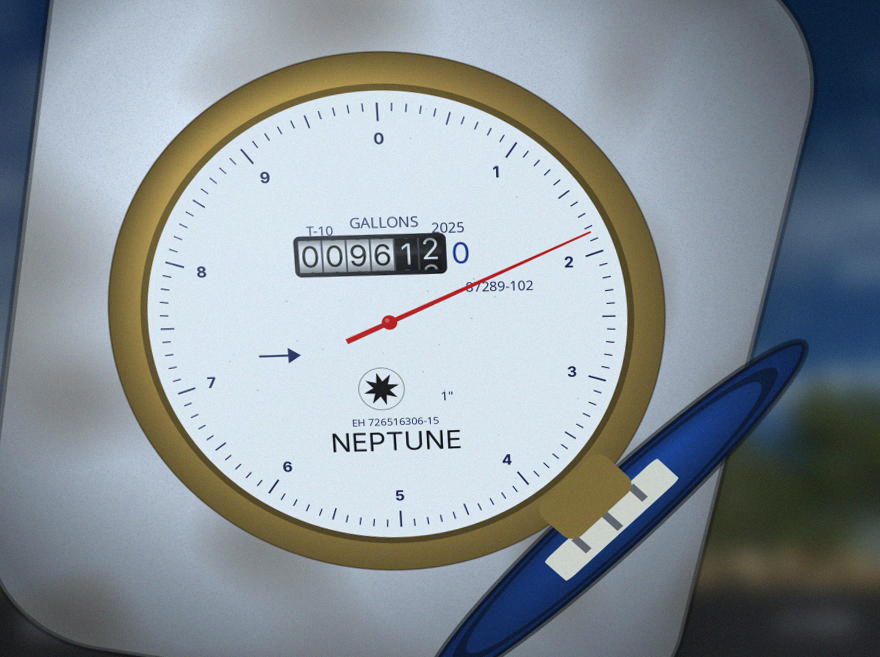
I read 96121.8gal
